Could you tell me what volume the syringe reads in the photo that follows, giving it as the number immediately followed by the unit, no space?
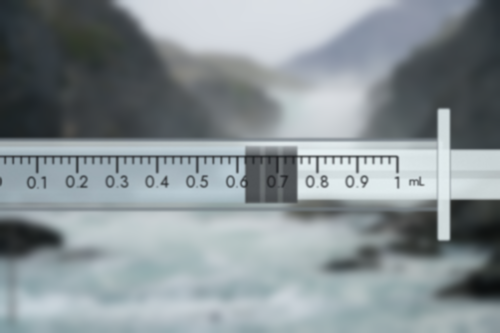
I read 0.62mL
